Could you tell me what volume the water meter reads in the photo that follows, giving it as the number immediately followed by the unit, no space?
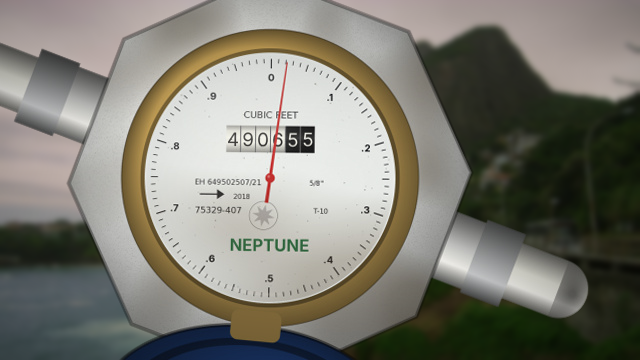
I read 490655.02ft³
